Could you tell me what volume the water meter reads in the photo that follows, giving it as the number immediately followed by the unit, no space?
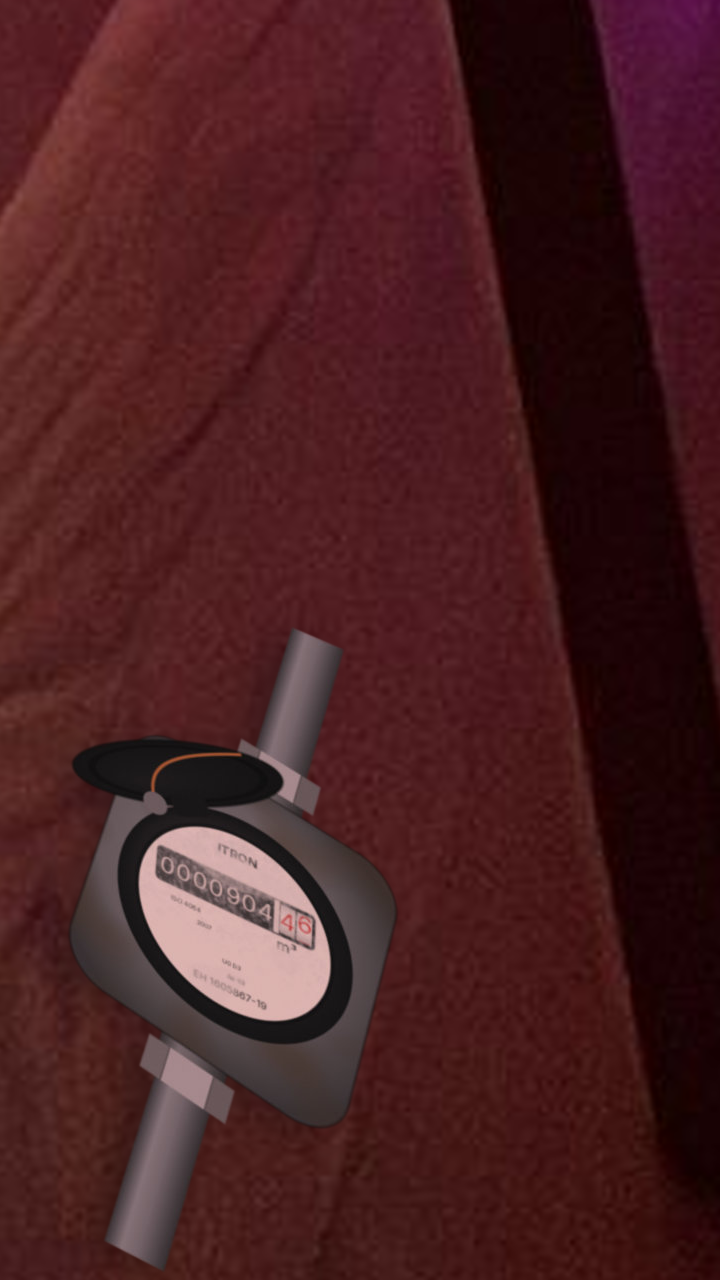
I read 904.46m³
